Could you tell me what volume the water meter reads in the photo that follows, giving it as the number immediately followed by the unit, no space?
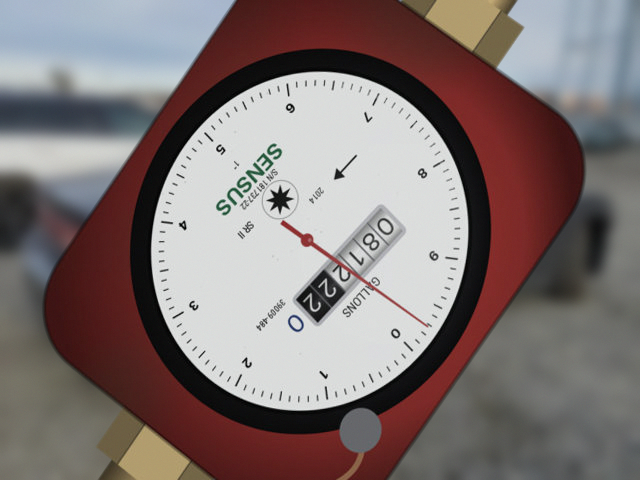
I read 812219.7gal
